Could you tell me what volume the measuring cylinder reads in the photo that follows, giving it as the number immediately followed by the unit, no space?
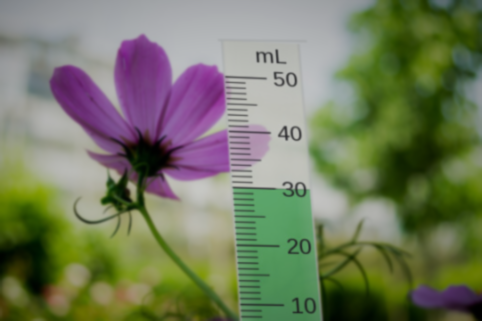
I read 30mL
